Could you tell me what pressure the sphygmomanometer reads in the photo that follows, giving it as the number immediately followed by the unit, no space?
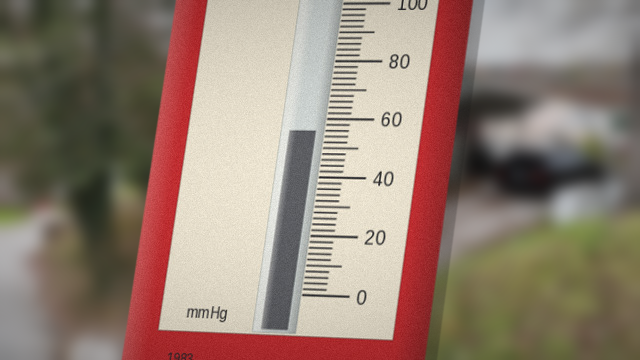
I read 56mmHg
